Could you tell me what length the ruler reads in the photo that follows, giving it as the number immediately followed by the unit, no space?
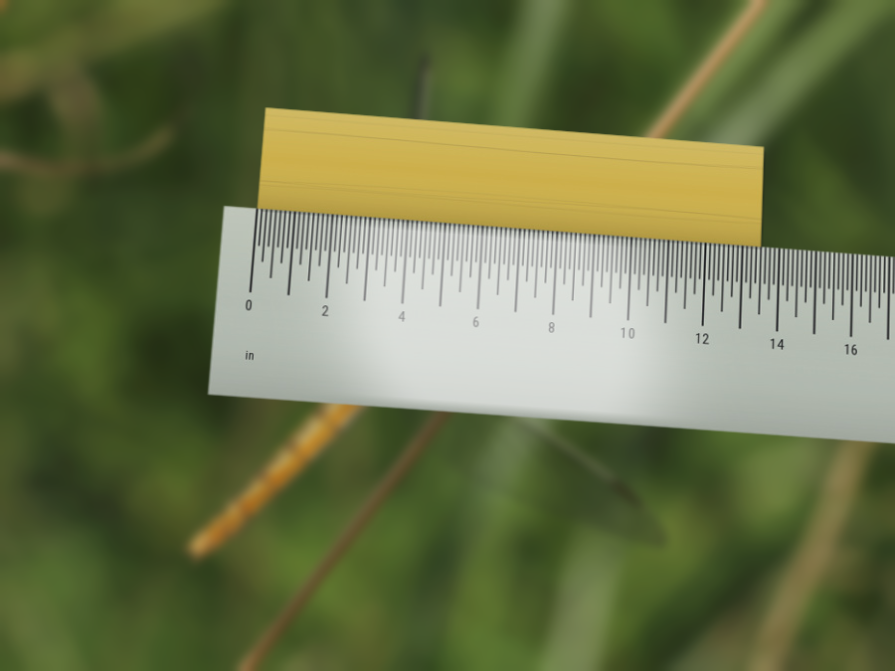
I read 13.5in
